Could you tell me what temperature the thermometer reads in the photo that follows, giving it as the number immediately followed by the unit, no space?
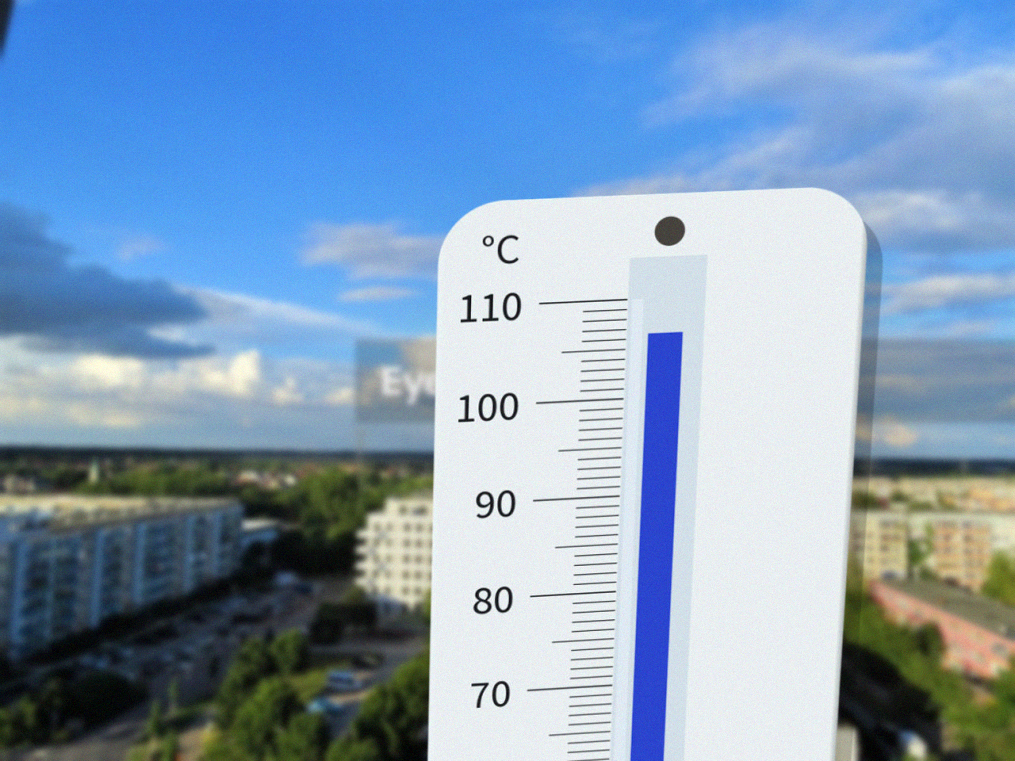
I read 106.5°C
